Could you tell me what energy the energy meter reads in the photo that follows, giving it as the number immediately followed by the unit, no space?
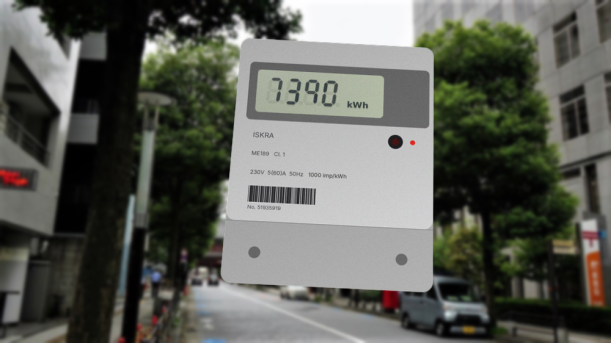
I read 7390kWh
